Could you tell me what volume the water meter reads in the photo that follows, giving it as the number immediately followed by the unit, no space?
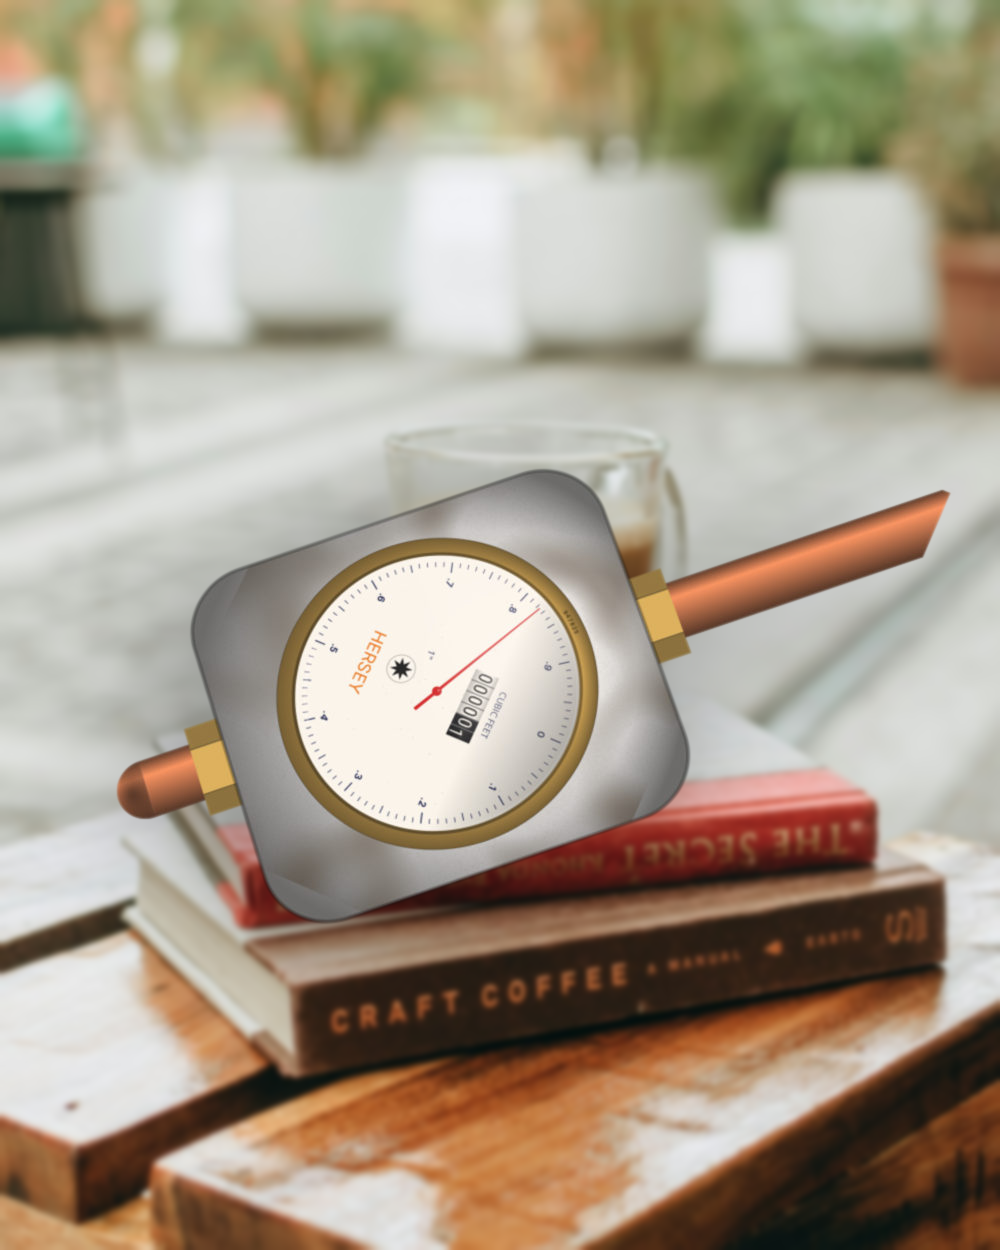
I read 0.82ft³
